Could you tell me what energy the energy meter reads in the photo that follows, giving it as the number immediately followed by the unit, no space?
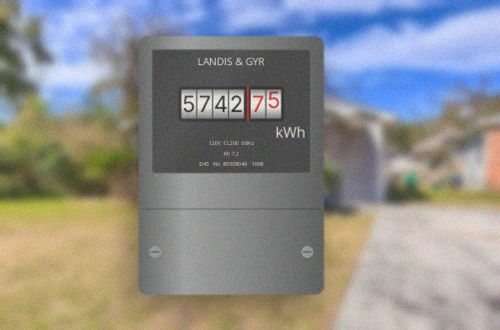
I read 5742.75kWh
